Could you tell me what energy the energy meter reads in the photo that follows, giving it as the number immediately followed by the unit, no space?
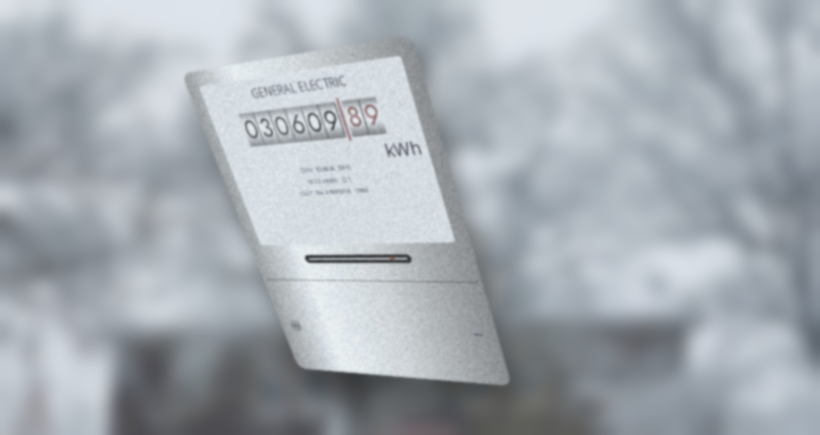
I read 30609.89kWh
